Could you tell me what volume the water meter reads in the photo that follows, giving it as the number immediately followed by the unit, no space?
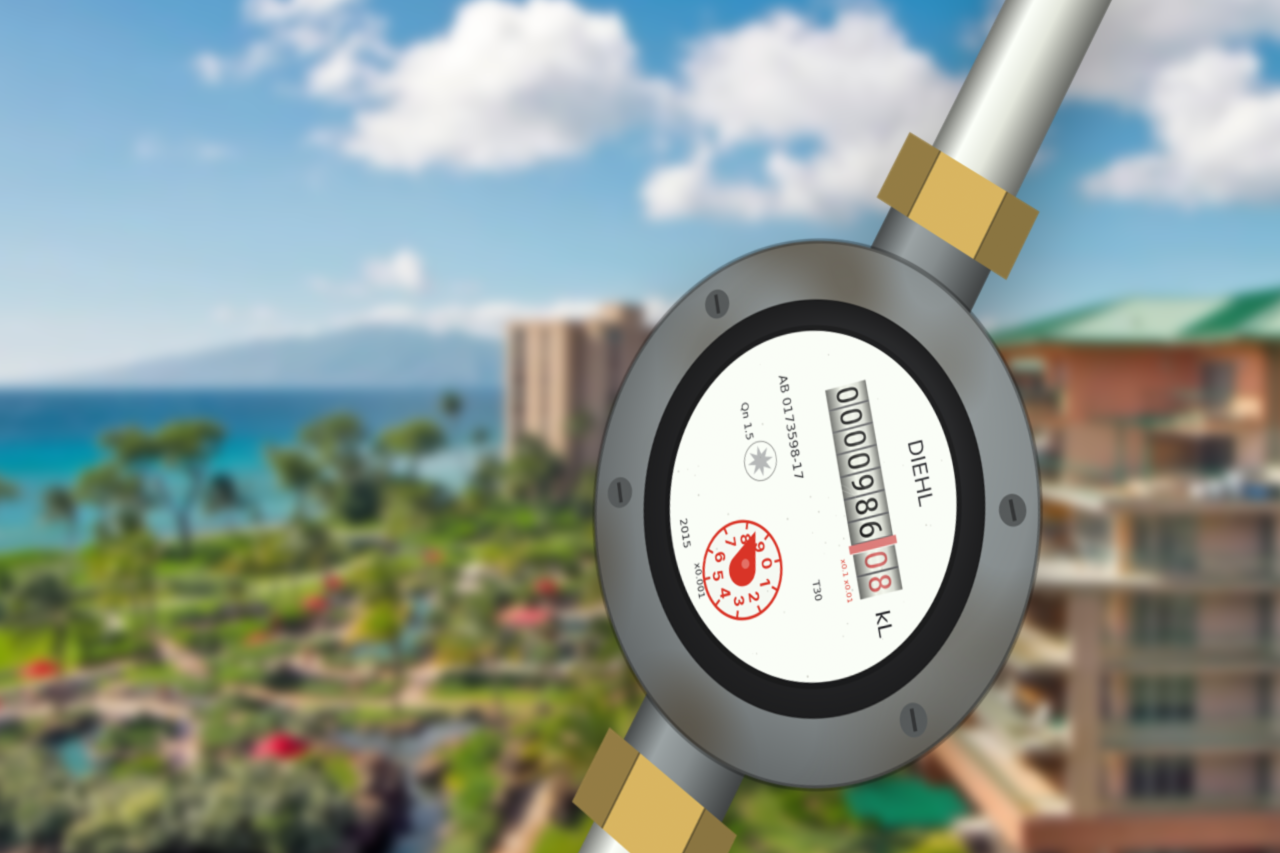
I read 986.088kL
